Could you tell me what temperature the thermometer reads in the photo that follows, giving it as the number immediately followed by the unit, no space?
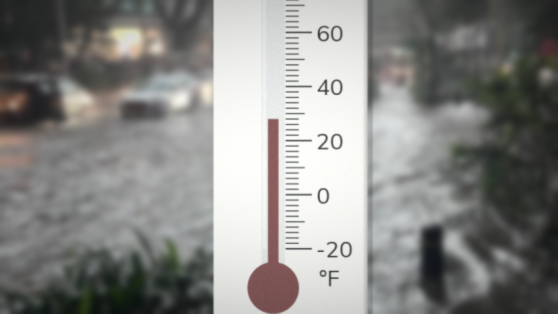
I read 28°F
